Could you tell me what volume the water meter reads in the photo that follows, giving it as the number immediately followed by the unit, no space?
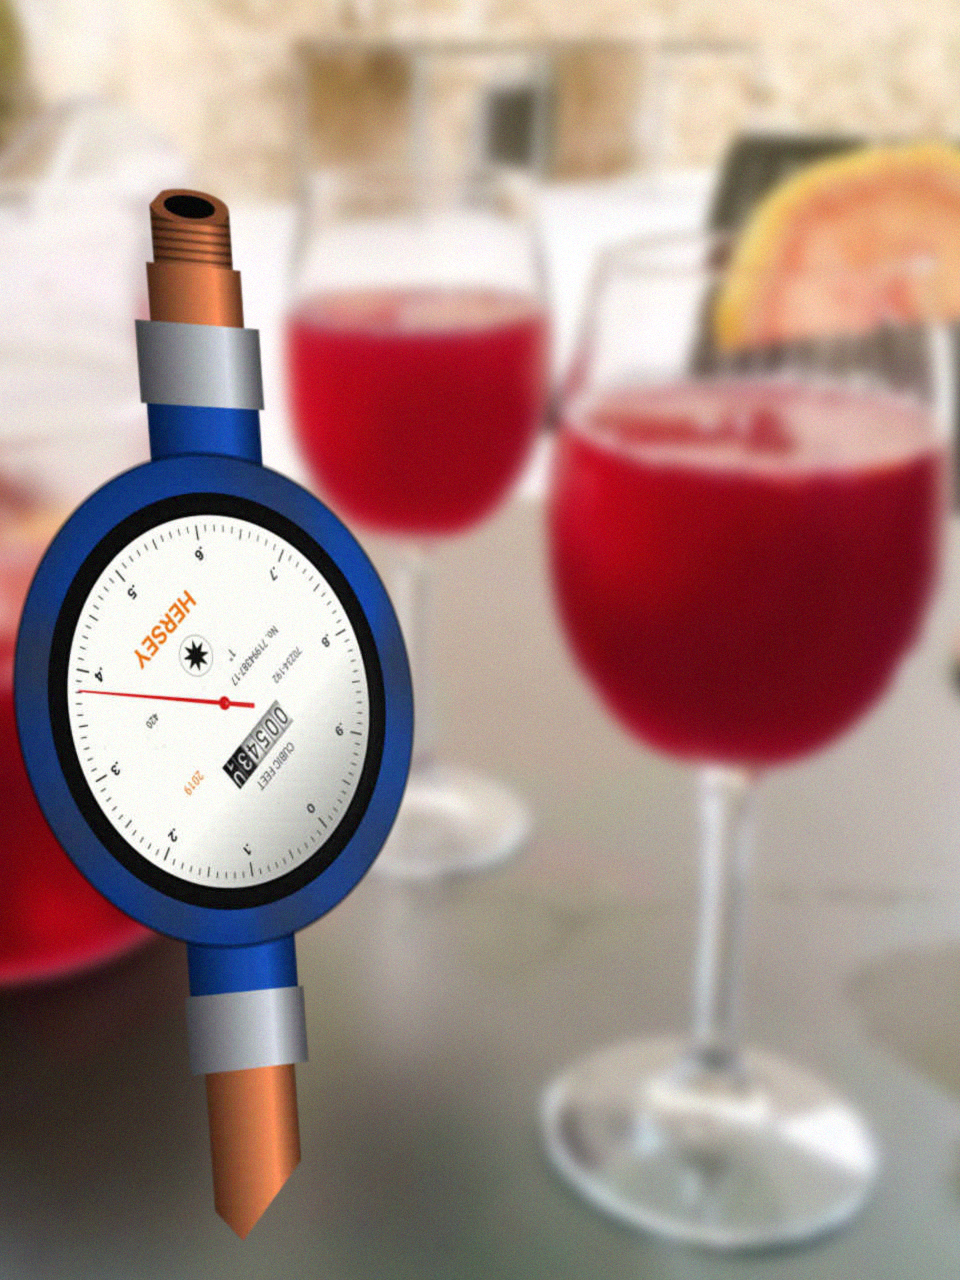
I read 5430.38ft³
